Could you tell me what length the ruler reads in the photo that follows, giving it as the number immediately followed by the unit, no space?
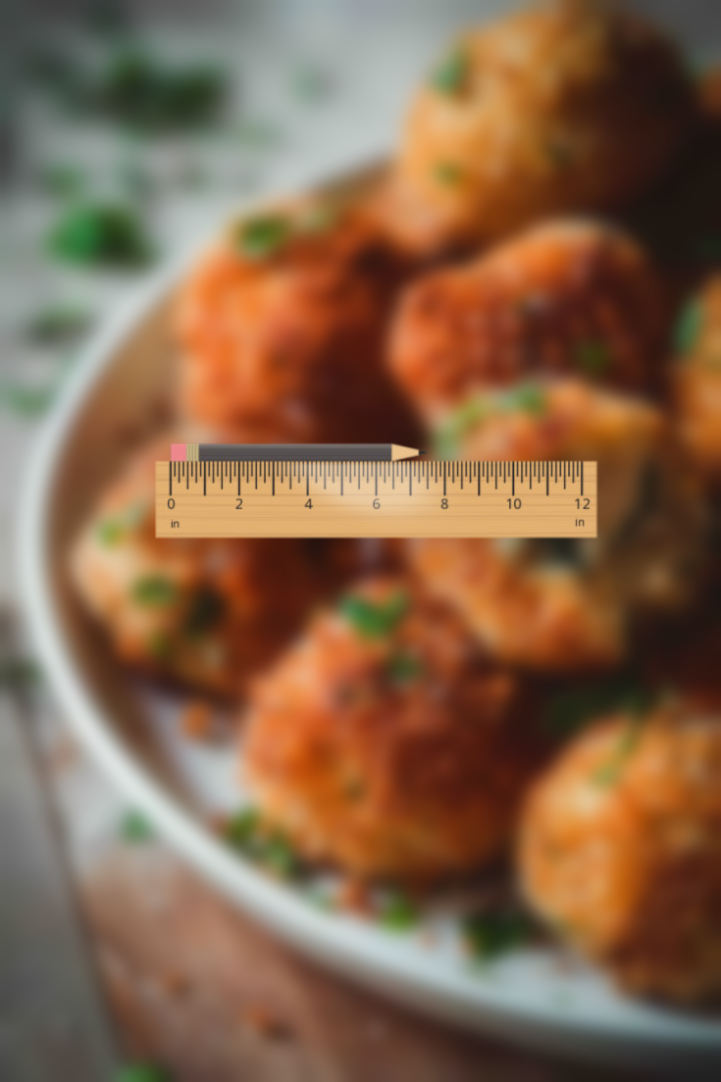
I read 7.5in
